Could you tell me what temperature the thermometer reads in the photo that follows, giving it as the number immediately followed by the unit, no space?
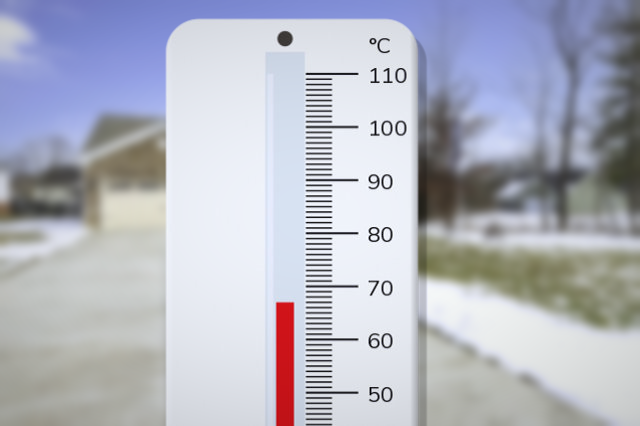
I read 67°C
